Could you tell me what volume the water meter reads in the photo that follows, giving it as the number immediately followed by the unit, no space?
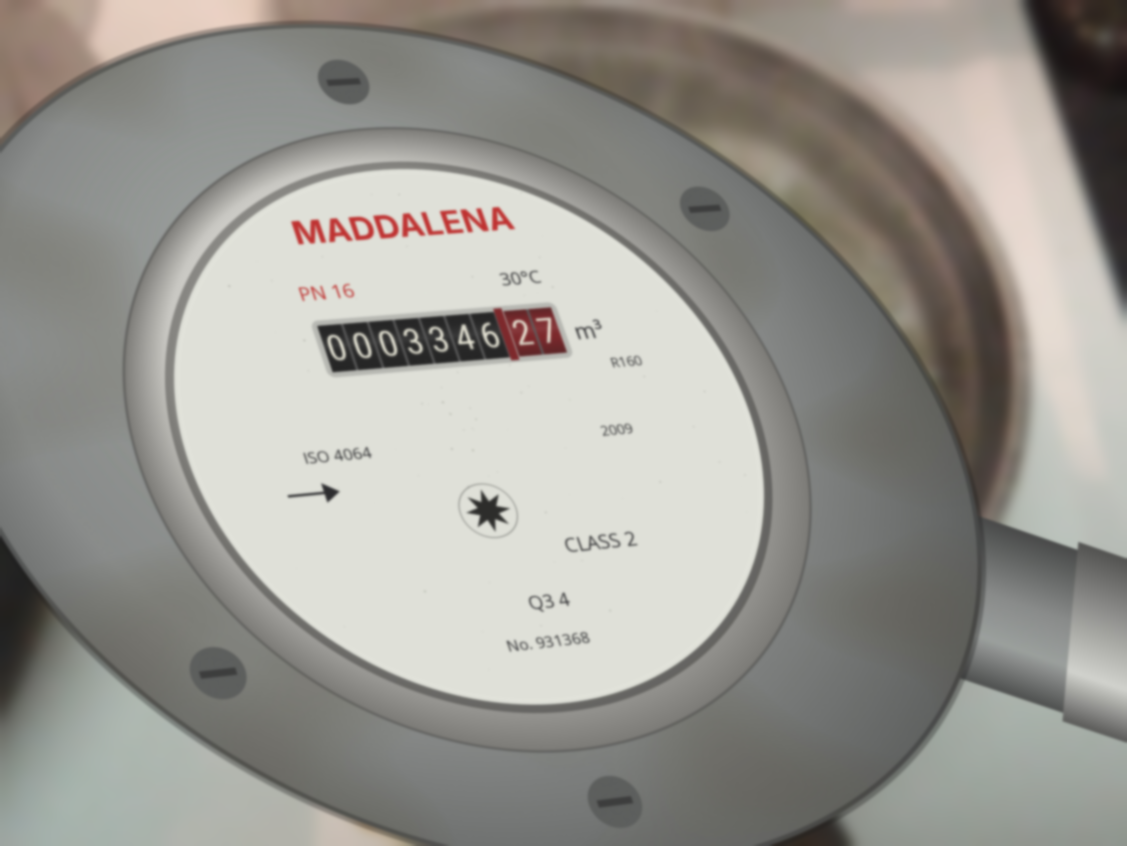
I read 3346.27m³
